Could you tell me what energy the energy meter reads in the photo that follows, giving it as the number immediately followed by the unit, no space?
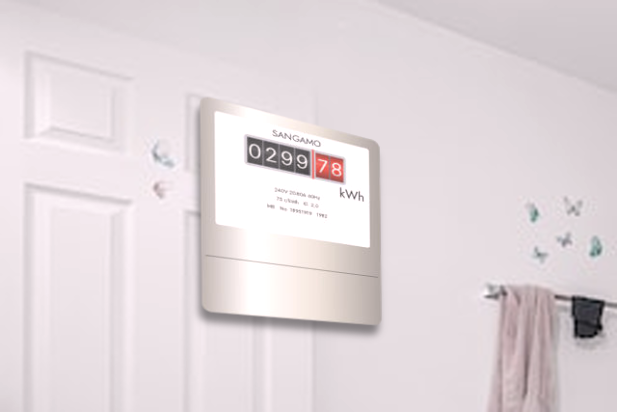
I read 299.78kWh
